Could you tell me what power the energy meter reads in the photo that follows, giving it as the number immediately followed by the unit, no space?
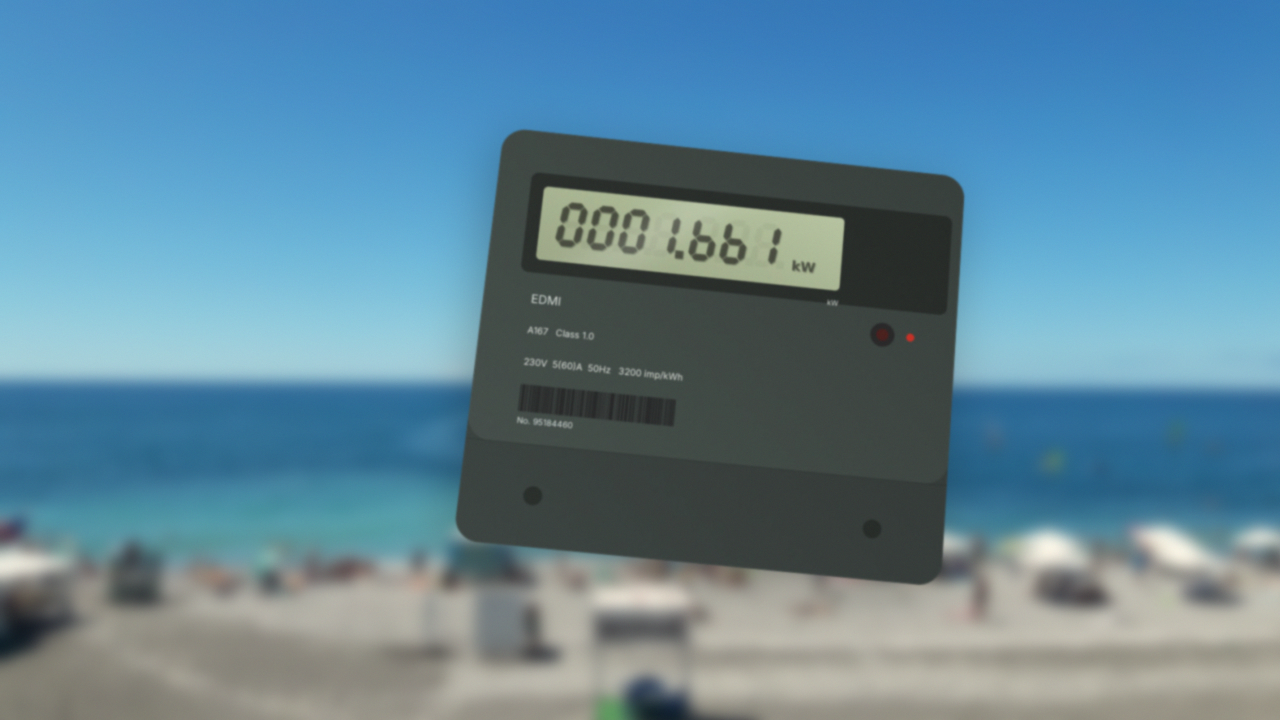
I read 1.661kW
